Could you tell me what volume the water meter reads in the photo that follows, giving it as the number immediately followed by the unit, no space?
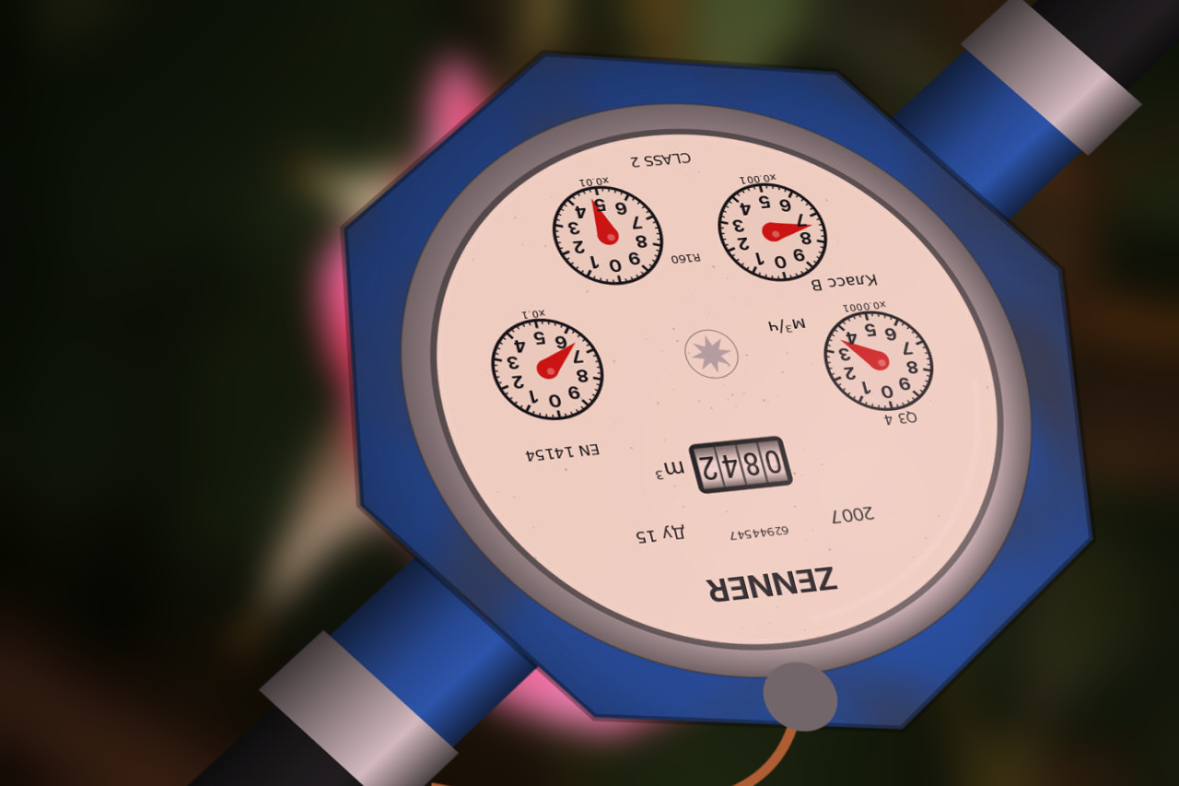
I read 842.6473m³
